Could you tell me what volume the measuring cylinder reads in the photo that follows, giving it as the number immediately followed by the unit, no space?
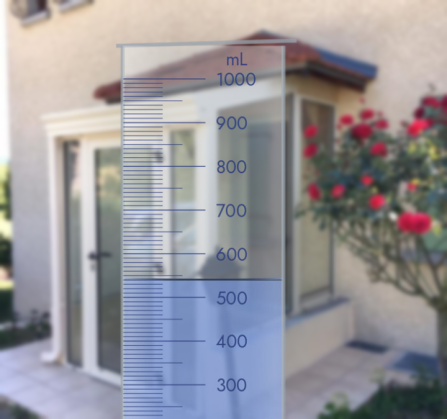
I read 540mL
